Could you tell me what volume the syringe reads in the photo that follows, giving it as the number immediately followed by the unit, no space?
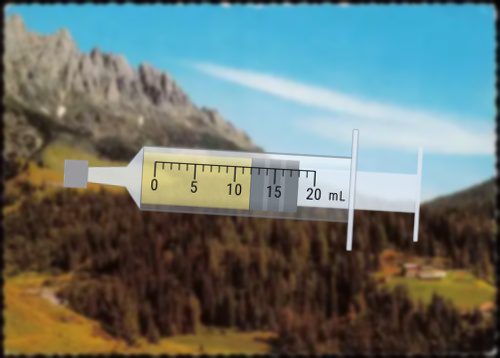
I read 12mL
